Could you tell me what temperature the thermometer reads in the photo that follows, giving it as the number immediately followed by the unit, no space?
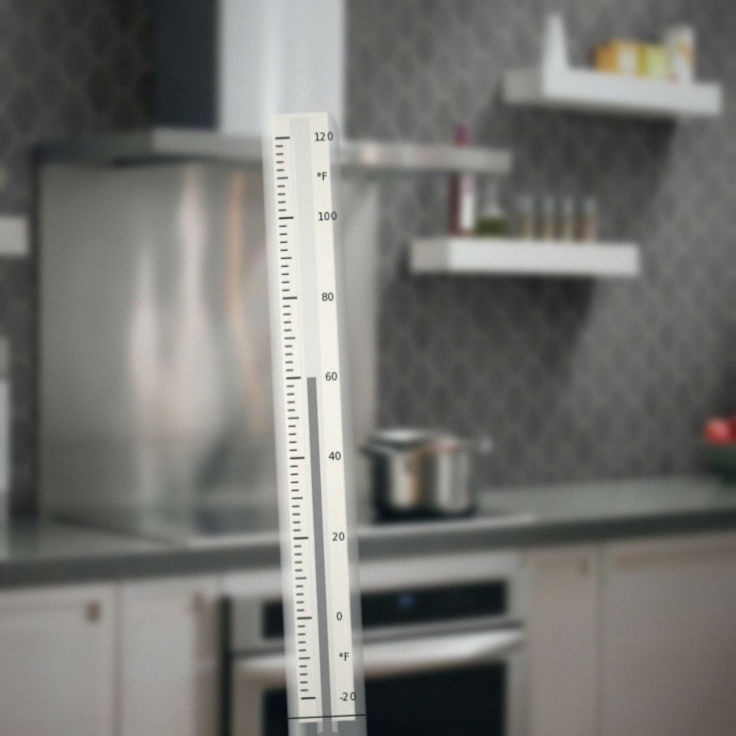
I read 60°F
